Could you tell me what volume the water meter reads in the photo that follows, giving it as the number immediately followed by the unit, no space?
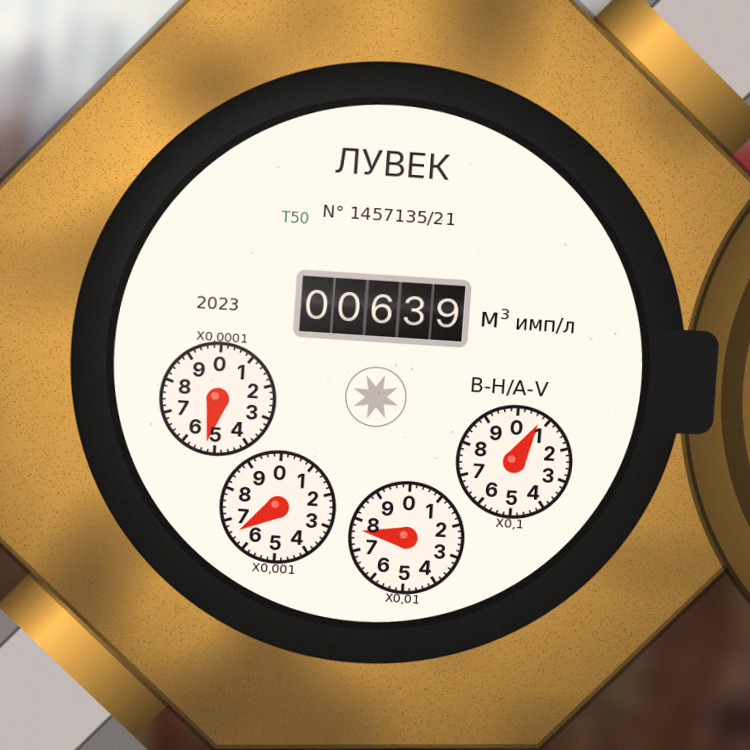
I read 639.0765m³
